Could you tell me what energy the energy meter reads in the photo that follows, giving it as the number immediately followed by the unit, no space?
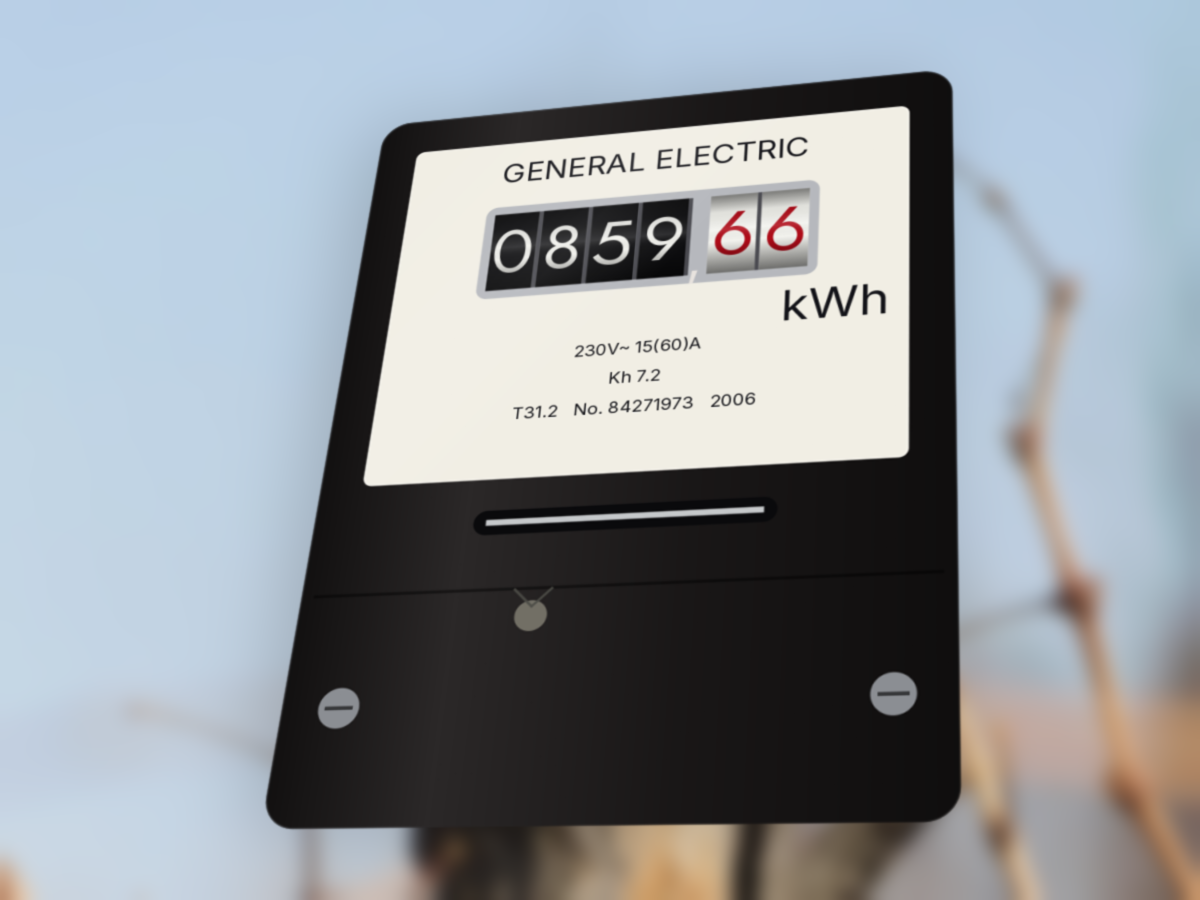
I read 859.66kWh
